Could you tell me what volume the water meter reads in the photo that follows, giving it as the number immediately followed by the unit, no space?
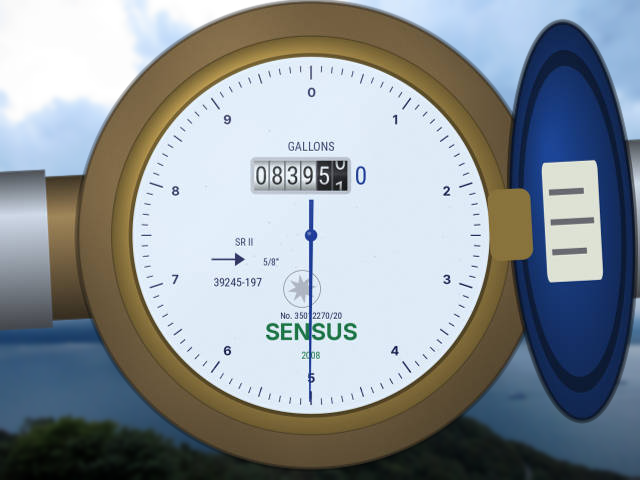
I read 839505.0gal
